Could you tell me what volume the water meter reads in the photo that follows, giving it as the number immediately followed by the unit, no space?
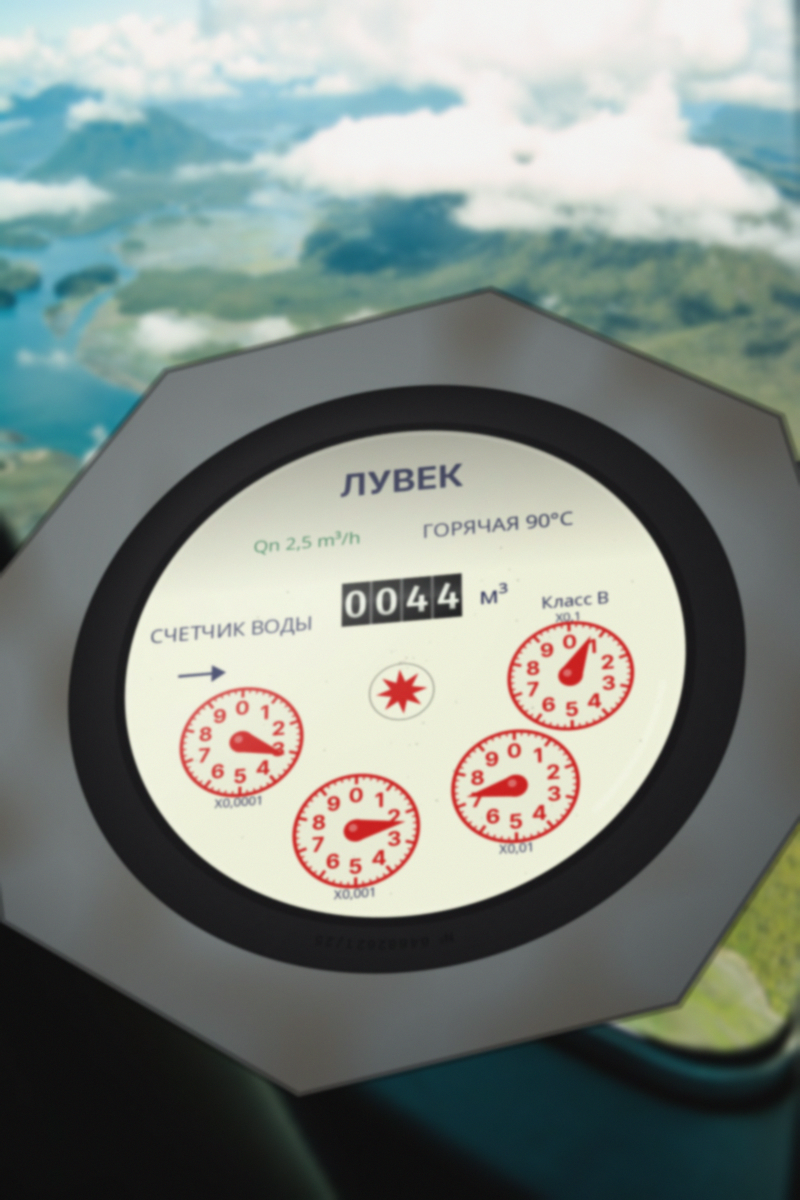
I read 44.0723m³
